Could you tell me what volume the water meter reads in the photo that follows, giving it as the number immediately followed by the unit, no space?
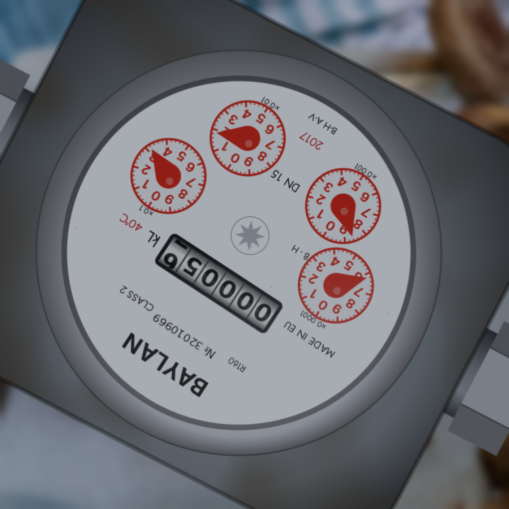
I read 56.3186kL
